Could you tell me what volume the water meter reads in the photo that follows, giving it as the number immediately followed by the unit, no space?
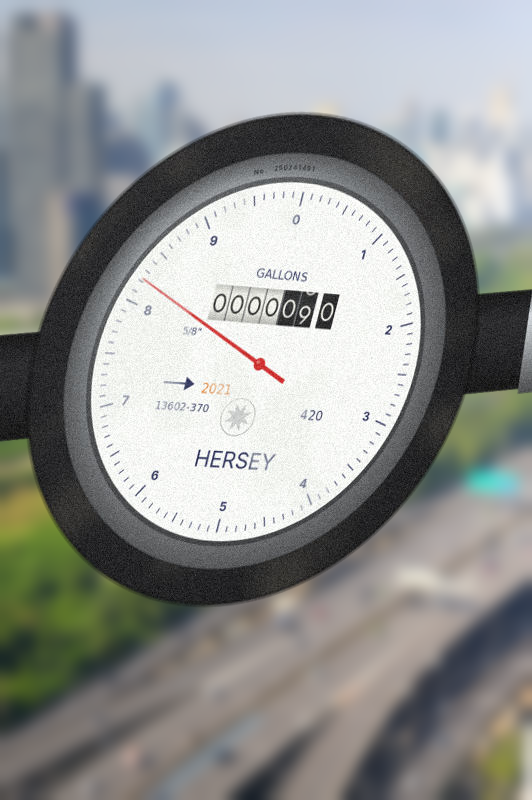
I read 88.2gal
